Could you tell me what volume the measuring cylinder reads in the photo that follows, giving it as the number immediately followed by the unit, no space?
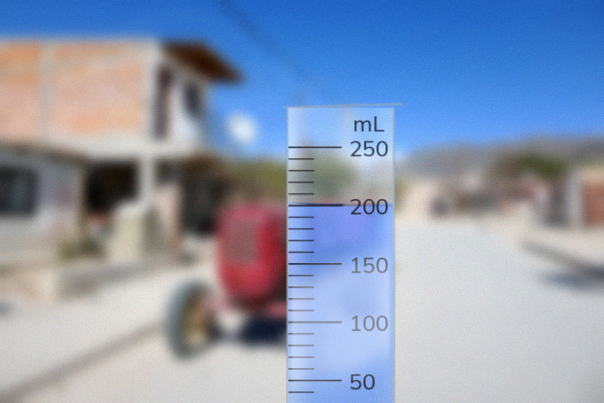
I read 200mL
